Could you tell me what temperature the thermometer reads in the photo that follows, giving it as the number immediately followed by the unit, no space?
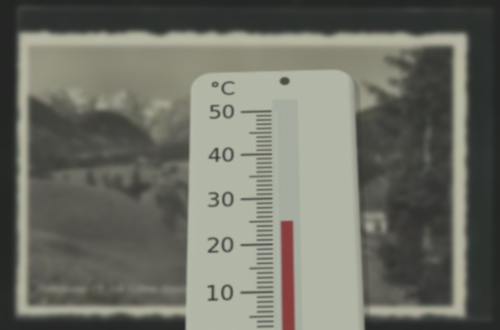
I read 25°C
